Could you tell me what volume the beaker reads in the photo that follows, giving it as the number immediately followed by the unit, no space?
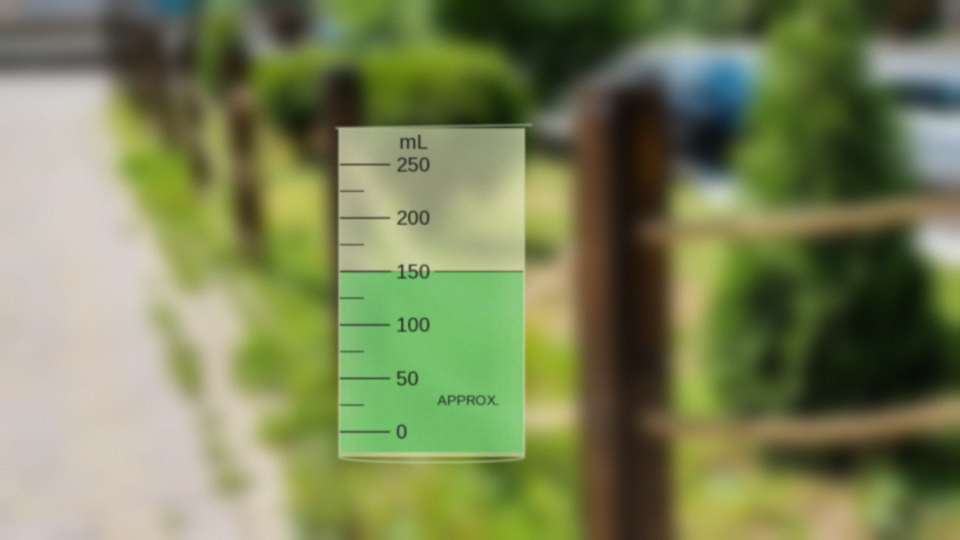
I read 150mL
